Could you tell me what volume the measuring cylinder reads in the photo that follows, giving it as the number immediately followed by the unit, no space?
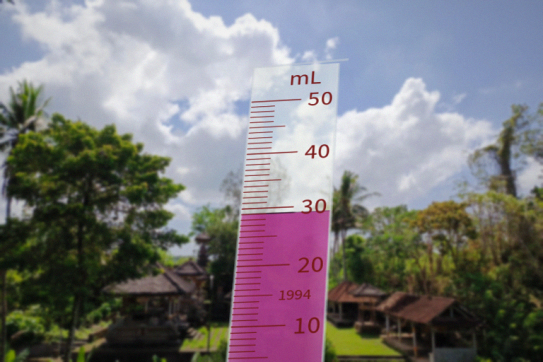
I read 29mL
